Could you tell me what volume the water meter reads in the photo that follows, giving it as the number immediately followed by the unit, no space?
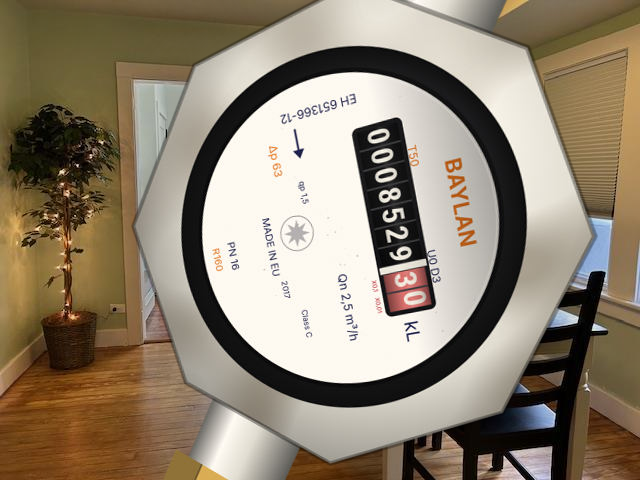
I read 8529.30kL
